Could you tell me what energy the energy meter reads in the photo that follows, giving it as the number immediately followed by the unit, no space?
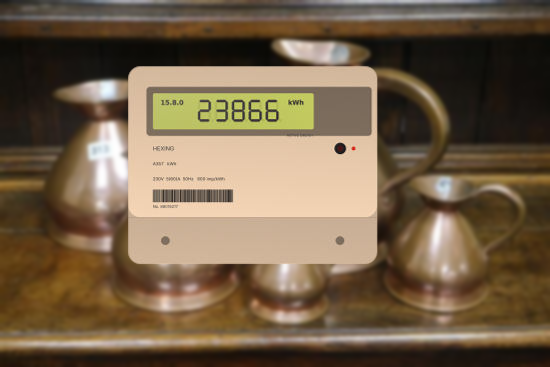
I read 23866kWh
